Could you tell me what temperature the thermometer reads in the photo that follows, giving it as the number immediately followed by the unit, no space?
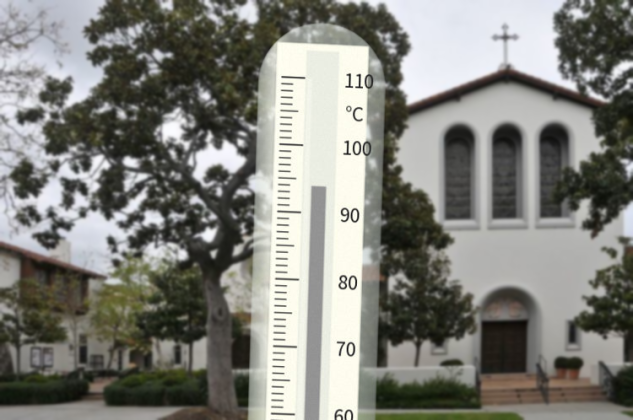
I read 94°C
